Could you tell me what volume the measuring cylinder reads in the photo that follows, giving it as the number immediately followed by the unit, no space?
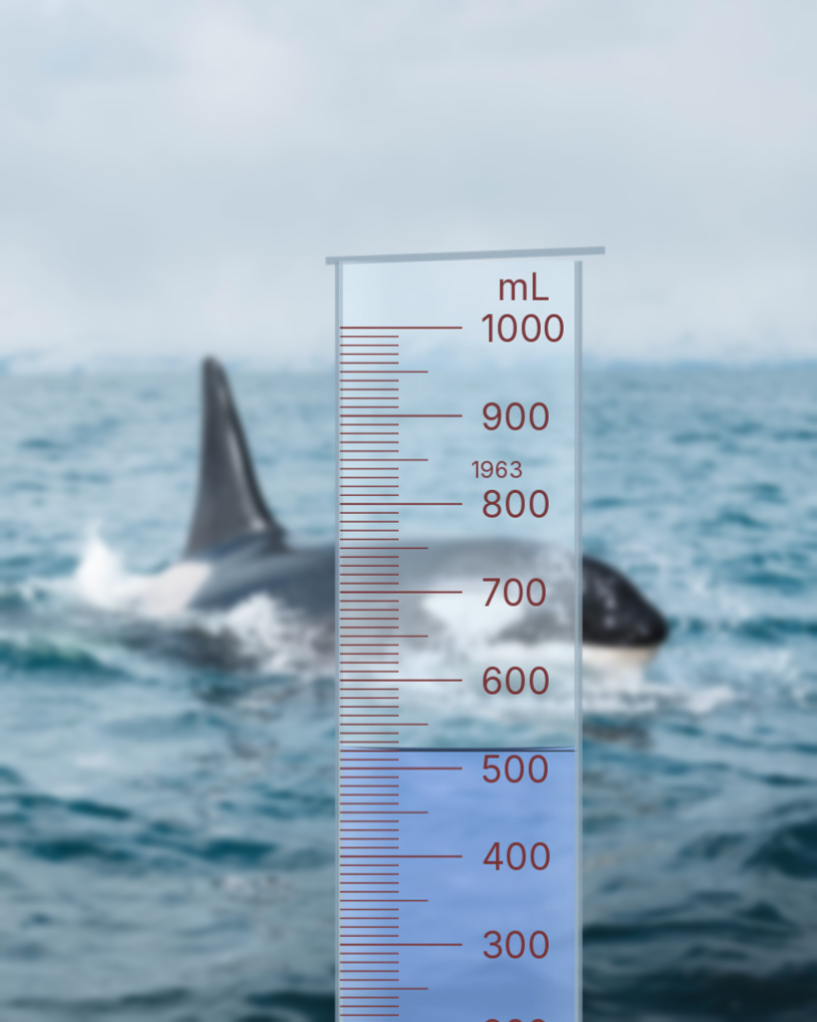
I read 520mL
